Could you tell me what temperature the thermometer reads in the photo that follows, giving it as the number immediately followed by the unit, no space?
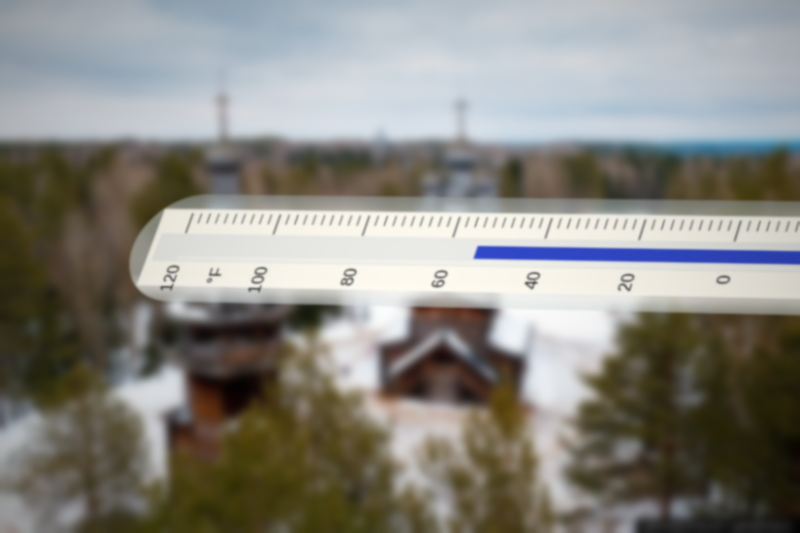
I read 54°F
